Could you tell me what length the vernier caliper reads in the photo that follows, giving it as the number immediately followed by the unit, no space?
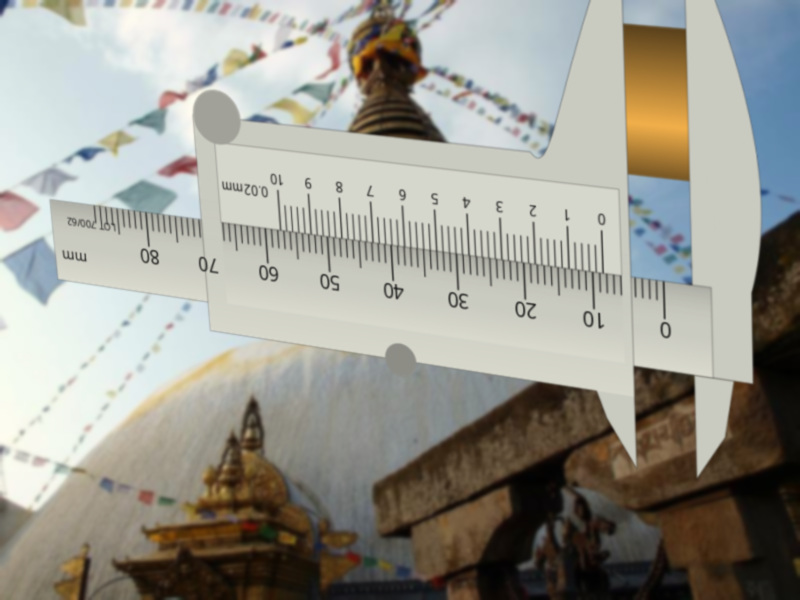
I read 8.5mm
